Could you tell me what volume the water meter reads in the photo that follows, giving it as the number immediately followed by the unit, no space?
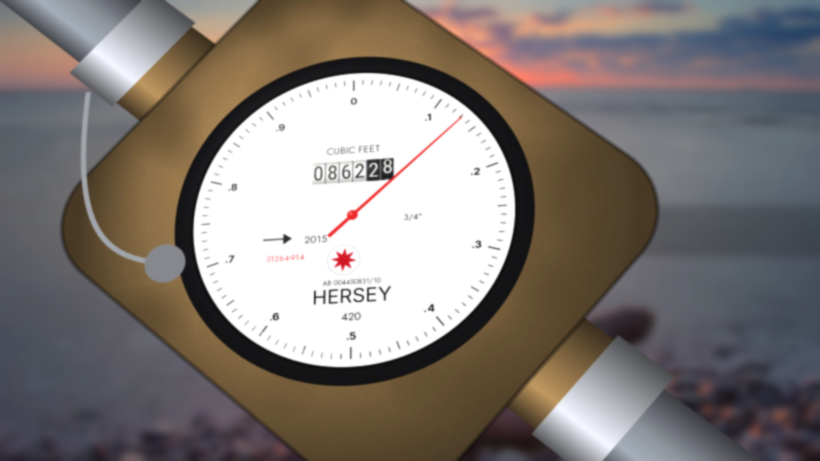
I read 86228.13ft³
